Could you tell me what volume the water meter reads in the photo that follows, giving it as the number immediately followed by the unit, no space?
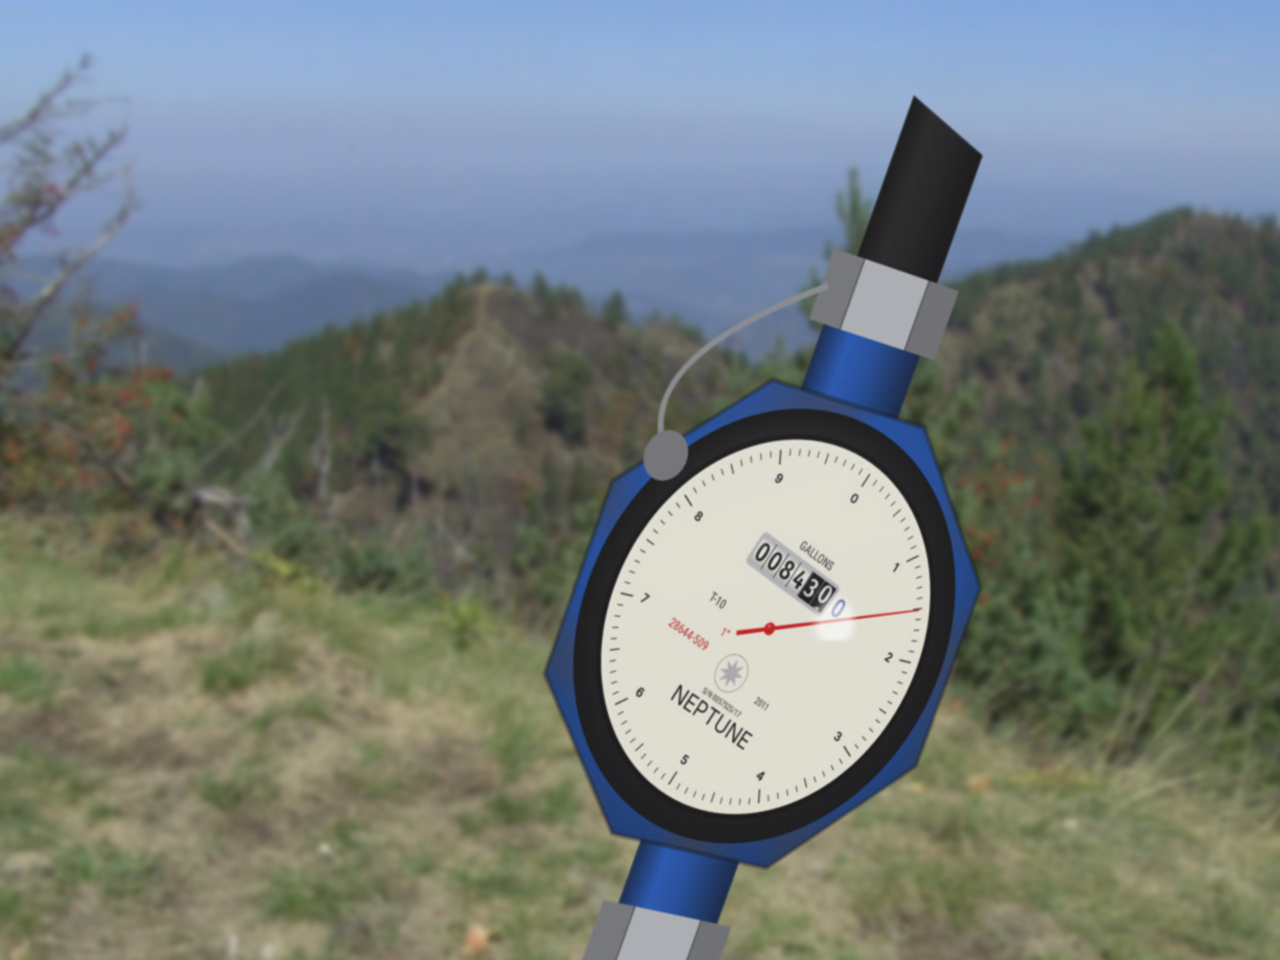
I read 84301.5gal
